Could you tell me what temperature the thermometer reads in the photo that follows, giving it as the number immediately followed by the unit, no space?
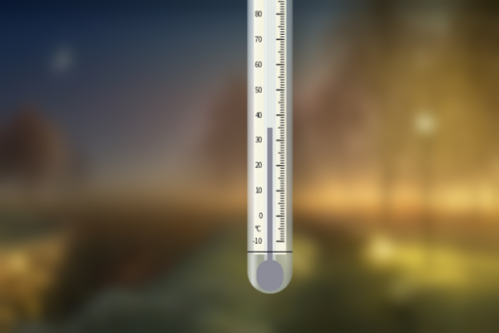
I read 35°C
